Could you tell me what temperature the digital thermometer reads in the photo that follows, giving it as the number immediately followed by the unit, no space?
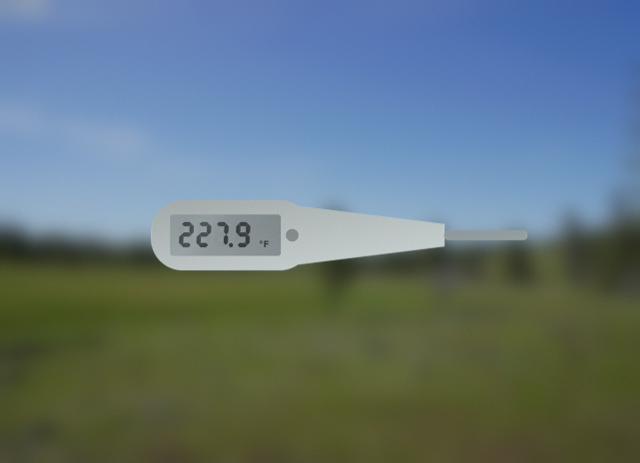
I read 227.9°F
